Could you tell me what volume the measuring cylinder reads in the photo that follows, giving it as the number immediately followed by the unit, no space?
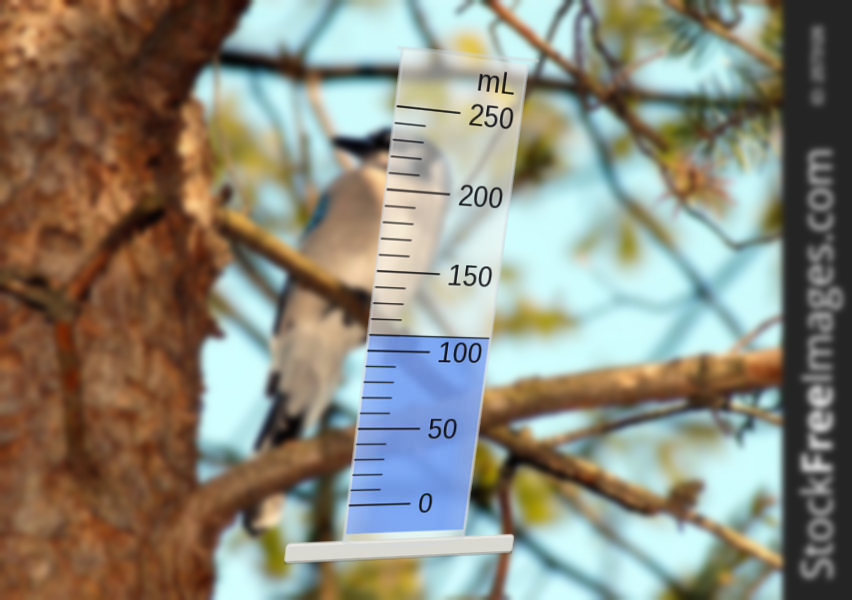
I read 110mL
